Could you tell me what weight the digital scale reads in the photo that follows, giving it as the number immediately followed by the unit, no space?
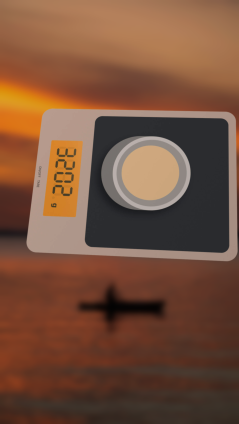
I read 3202g
